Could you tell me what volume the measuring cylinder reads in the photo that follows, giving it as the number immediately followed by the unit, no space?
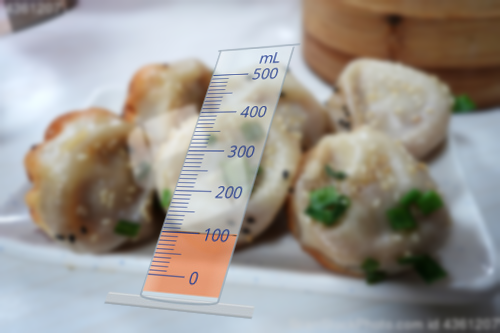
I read 100mL
